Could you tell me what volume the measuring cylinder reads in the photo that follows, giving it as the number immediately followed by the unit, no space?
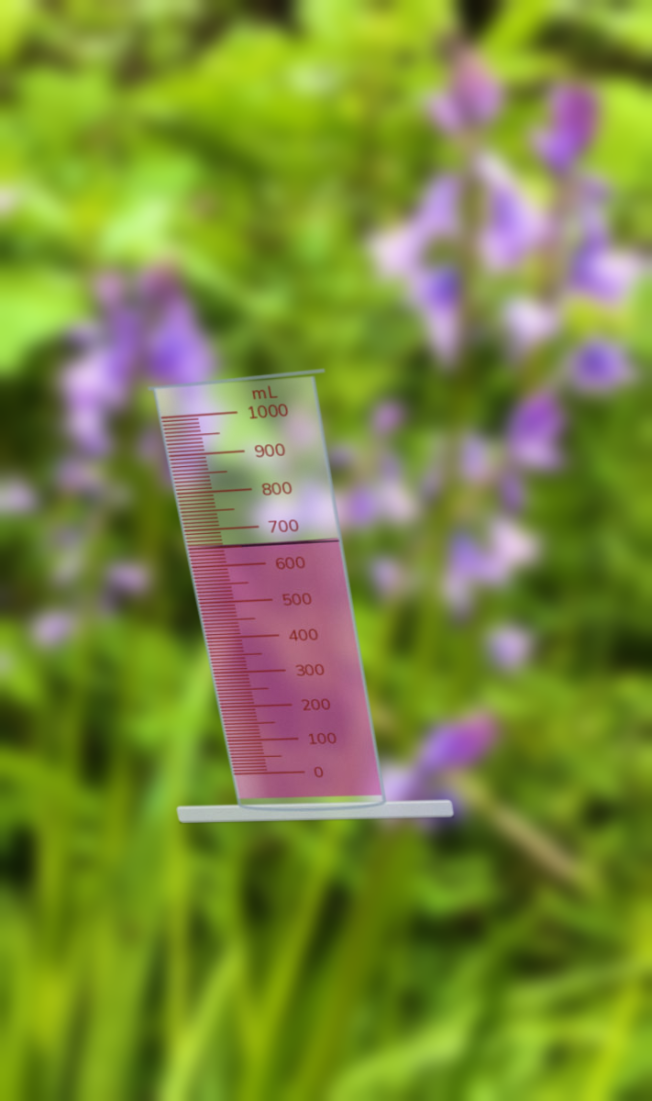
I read 650mL
